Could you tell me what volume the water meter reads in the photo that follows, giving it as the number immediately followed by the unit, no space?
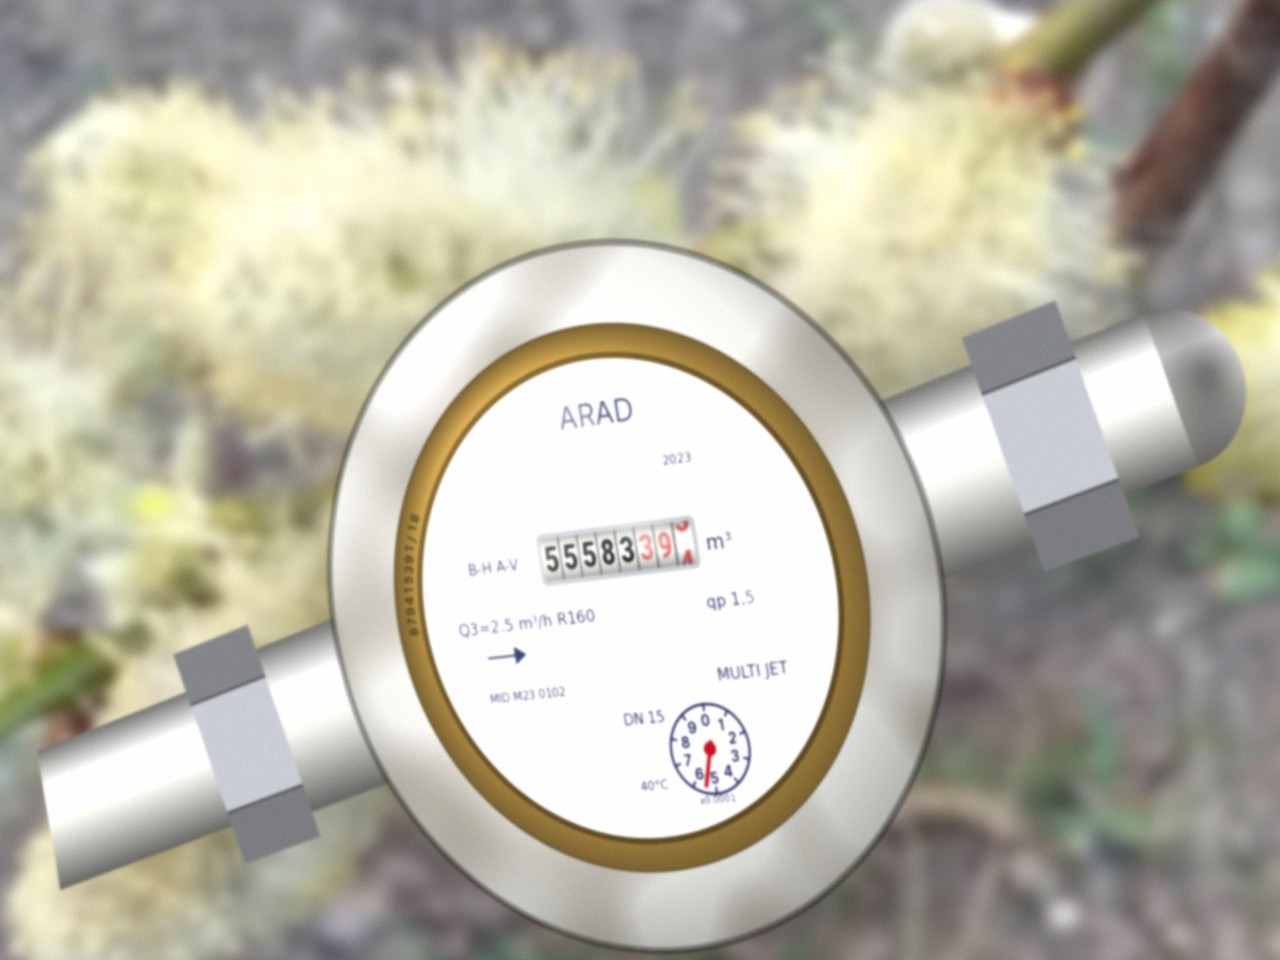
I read 55583.3935m³
